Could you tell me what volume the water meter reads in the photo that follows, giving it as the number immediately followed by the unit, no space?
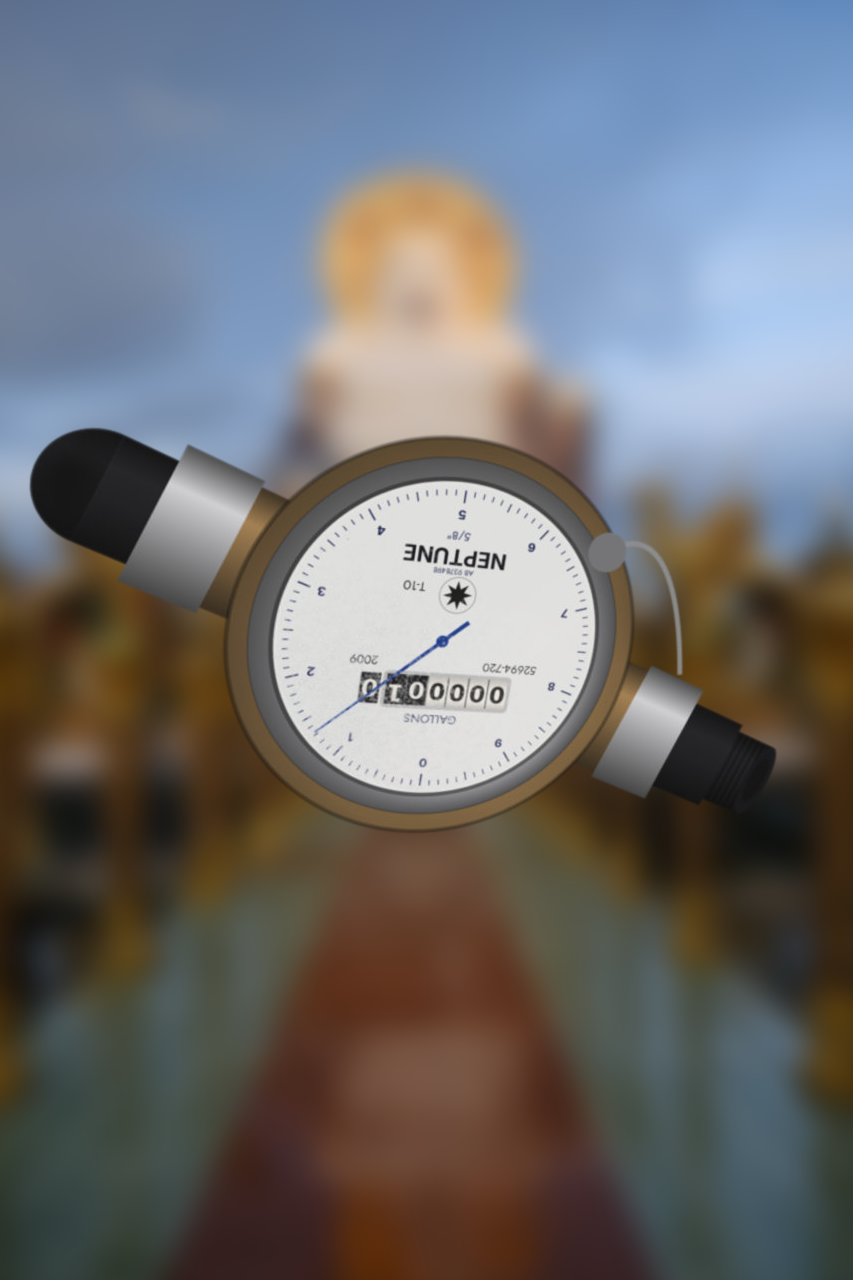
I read 11.3gal
